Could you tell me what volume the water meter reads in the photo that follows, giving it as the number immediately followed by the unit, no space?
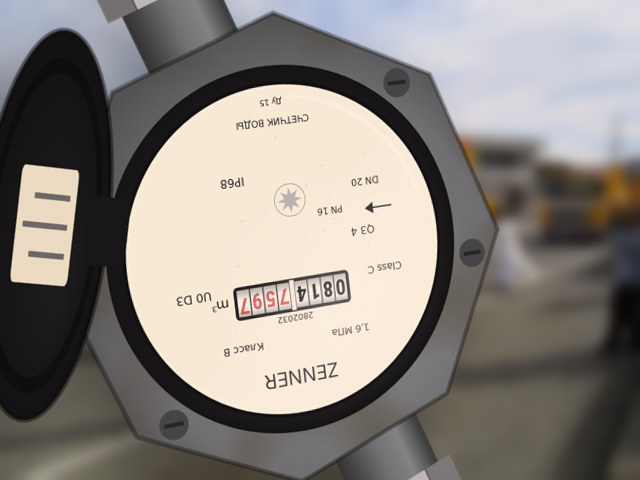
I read 814.7597m³
